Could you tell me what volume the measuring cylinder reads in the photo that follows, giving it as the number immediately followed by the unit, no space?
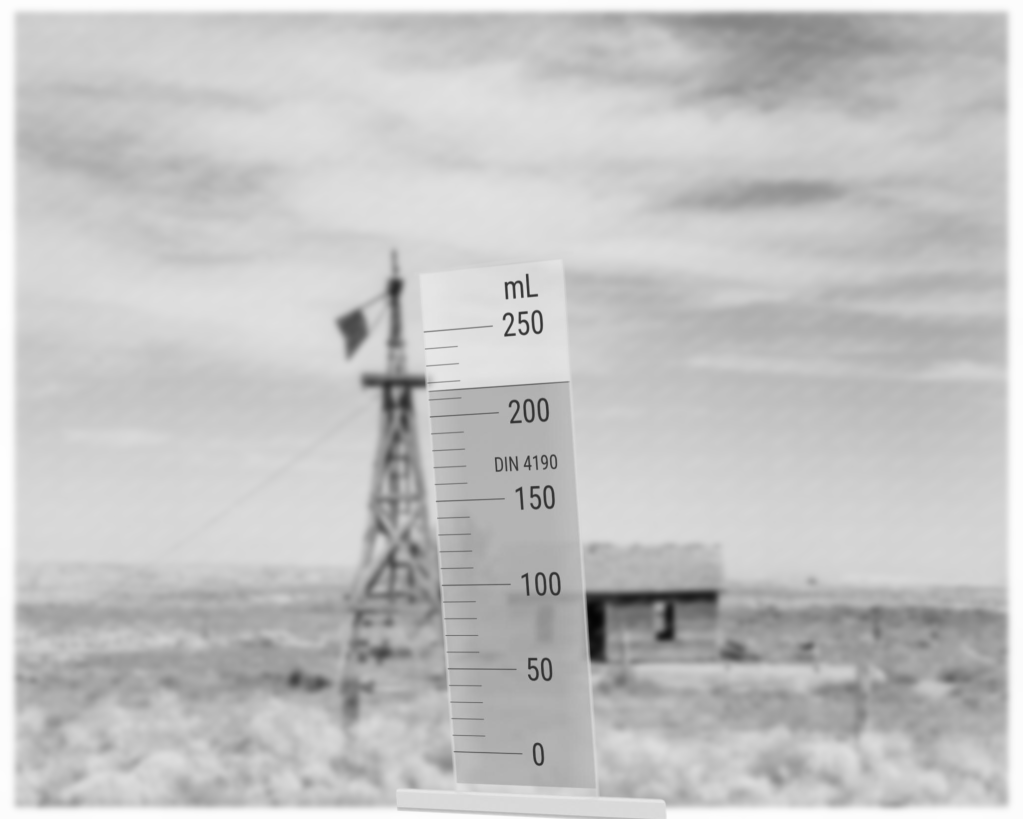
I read 215mL
